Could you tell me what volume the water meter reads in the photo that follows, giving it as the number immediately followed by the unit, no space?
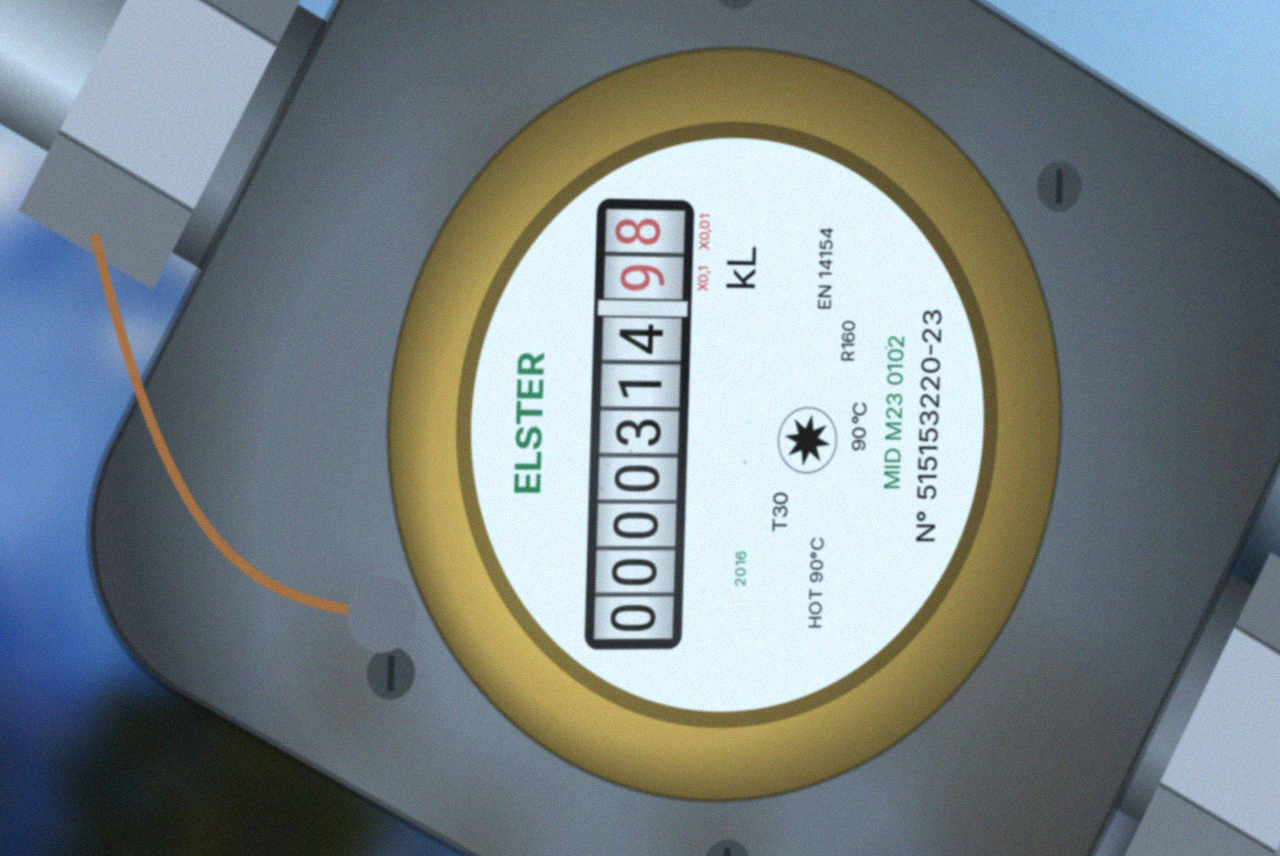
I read 314.98kL
